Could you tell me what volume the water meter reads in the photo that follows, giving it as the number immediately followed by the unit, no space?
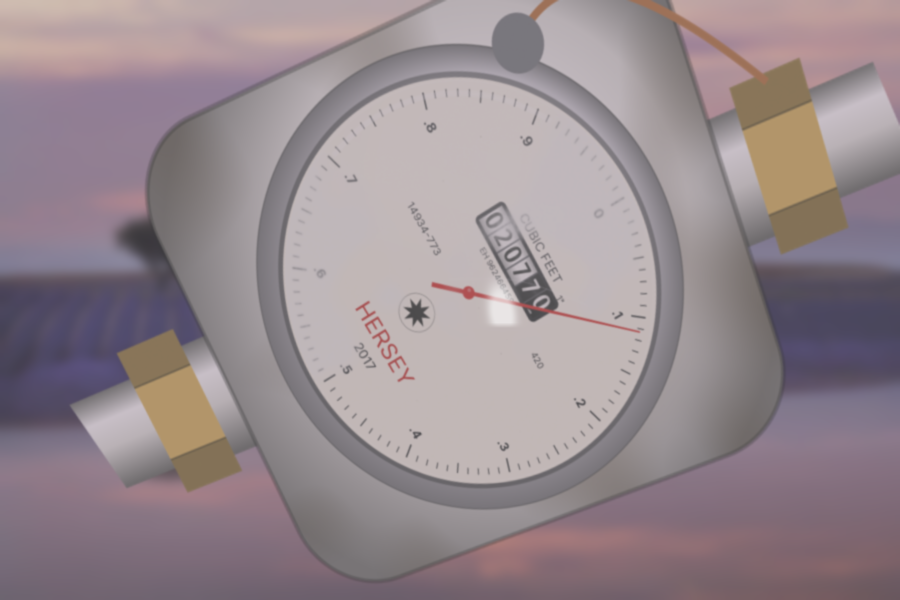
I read 20770.11ft³
